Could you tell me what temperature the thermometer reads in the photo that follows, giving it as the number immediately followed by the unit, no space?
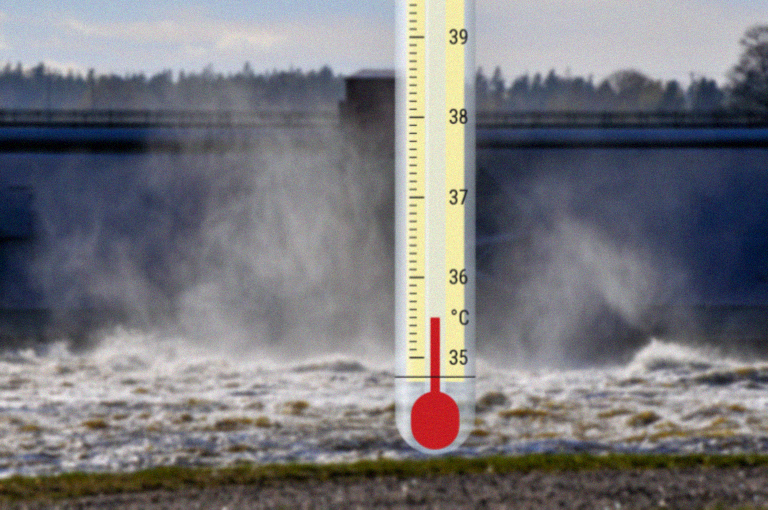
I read 35.5°C
